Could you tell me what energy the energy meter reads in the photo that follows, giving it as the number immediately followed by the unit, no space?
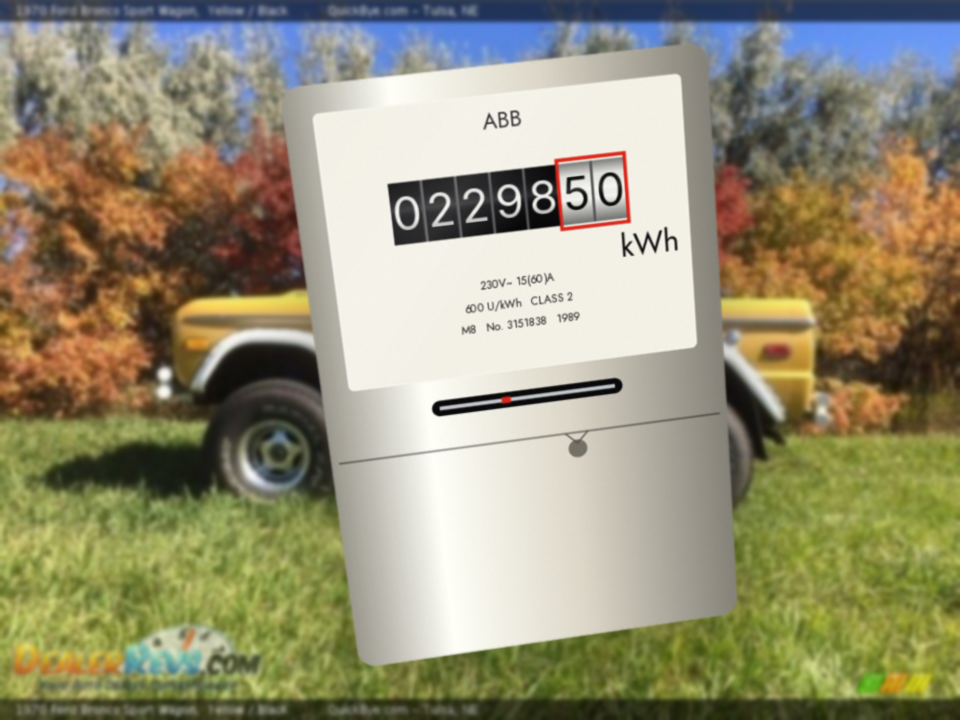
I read 2298.50kWh
